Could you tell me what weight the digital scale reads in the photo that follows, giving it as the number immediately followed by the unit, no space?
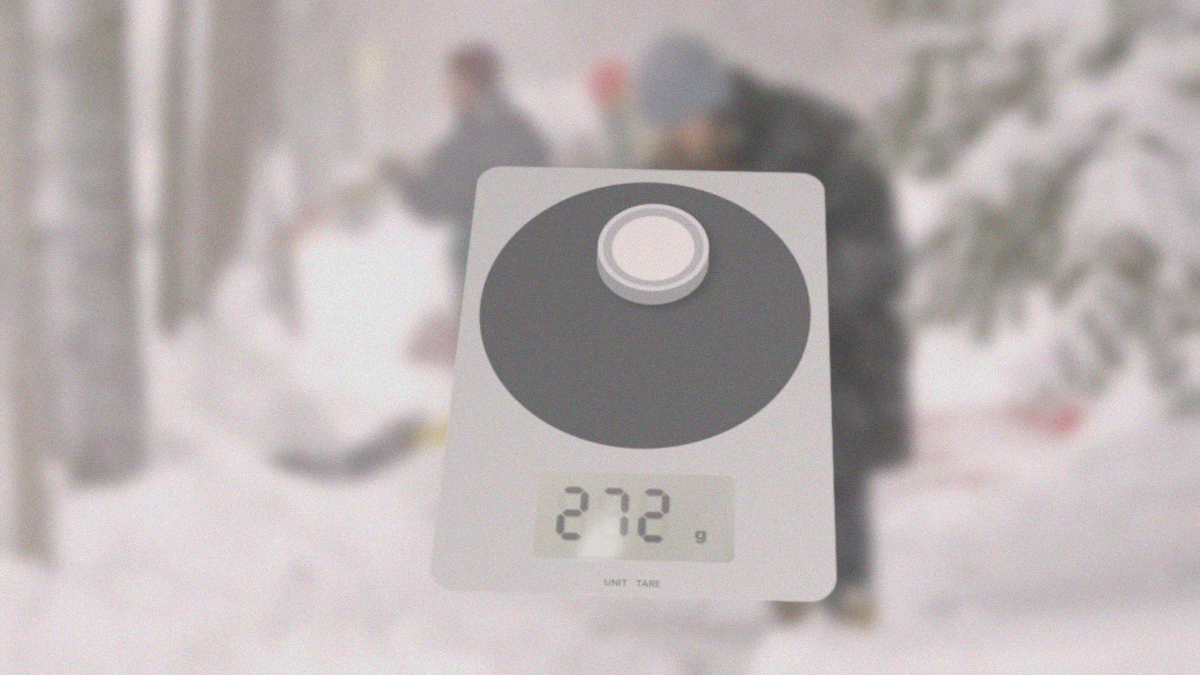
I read 272g
